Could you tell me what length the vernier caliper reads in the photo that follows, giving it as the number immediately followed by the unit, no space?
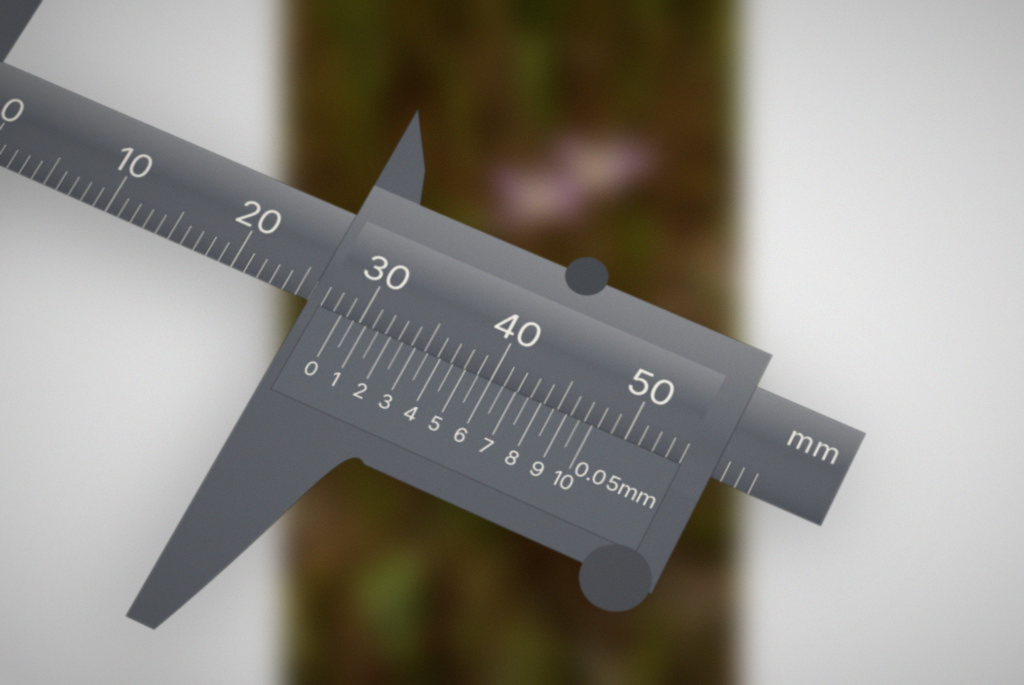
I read 28.6mm
